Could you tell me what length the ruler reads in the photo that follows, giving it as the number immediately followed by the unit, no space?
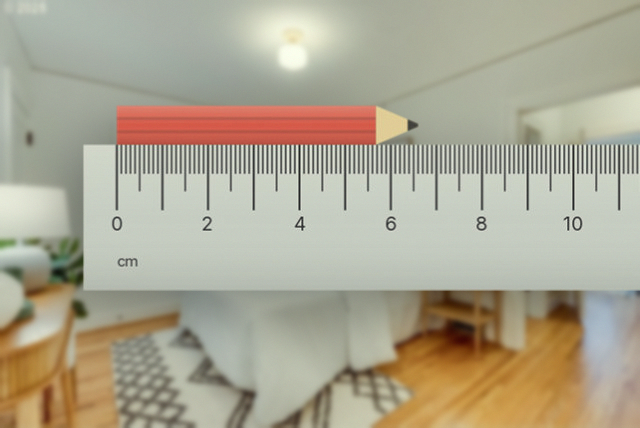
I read 6.6cm
